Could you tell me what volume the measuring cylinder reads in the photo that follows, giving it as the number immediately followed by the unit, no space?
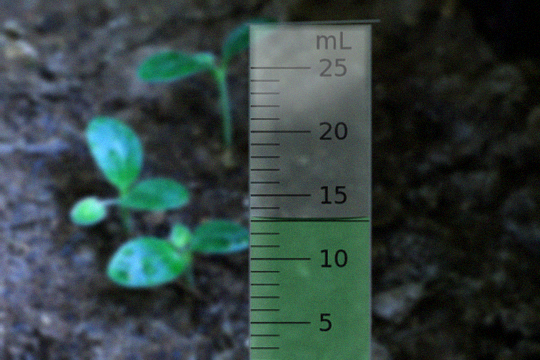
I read 13mL
